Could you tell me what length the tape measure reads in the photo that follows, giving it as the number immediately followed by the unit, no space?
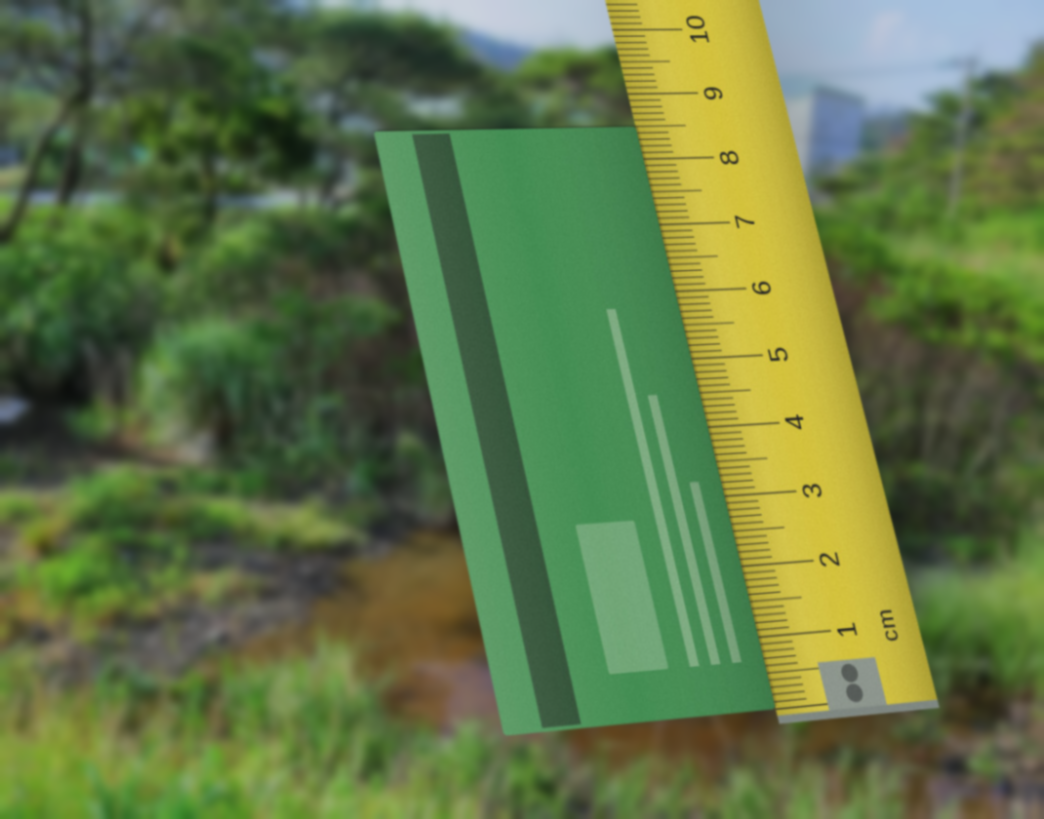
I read 8.5cm
